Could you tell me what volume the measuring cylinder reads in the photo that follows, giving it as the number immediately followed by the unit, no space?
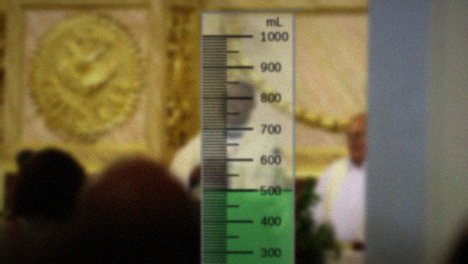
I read 500mL
